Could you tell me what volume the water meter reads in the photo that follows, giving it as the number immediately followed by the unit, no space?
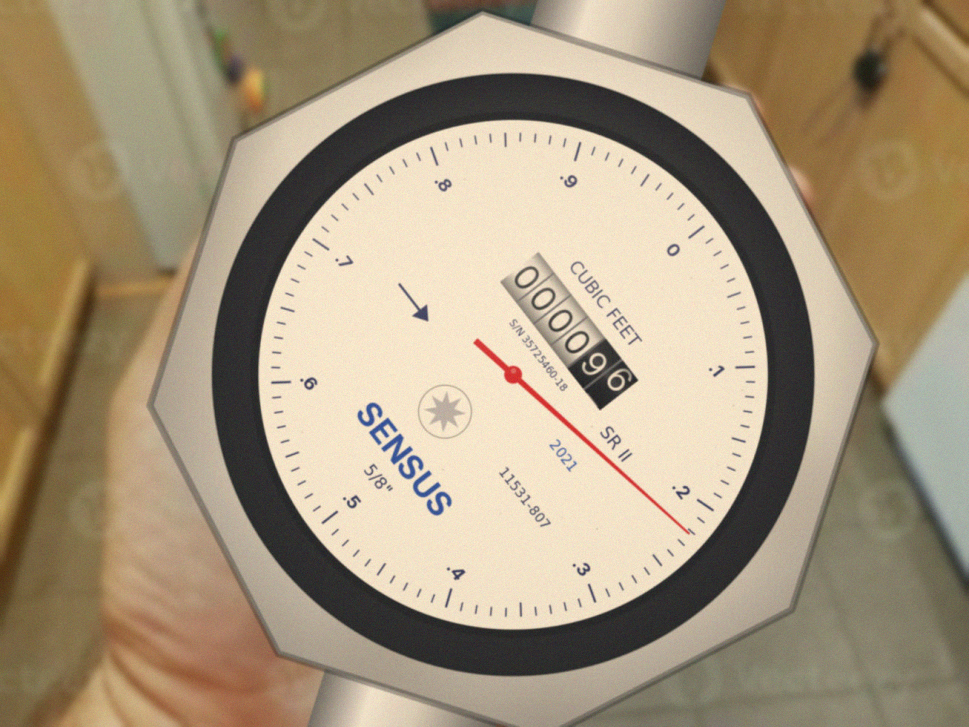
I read 96.22ft³
